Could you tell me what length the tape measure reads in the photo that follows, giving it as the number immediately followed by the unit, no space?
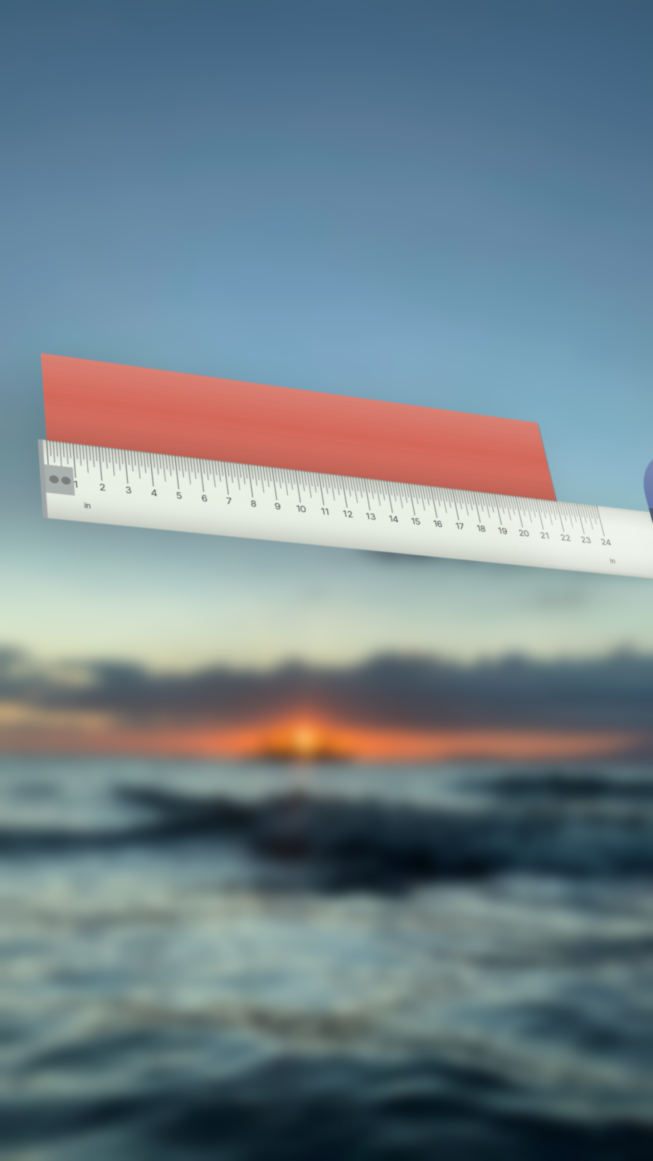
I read 22in
